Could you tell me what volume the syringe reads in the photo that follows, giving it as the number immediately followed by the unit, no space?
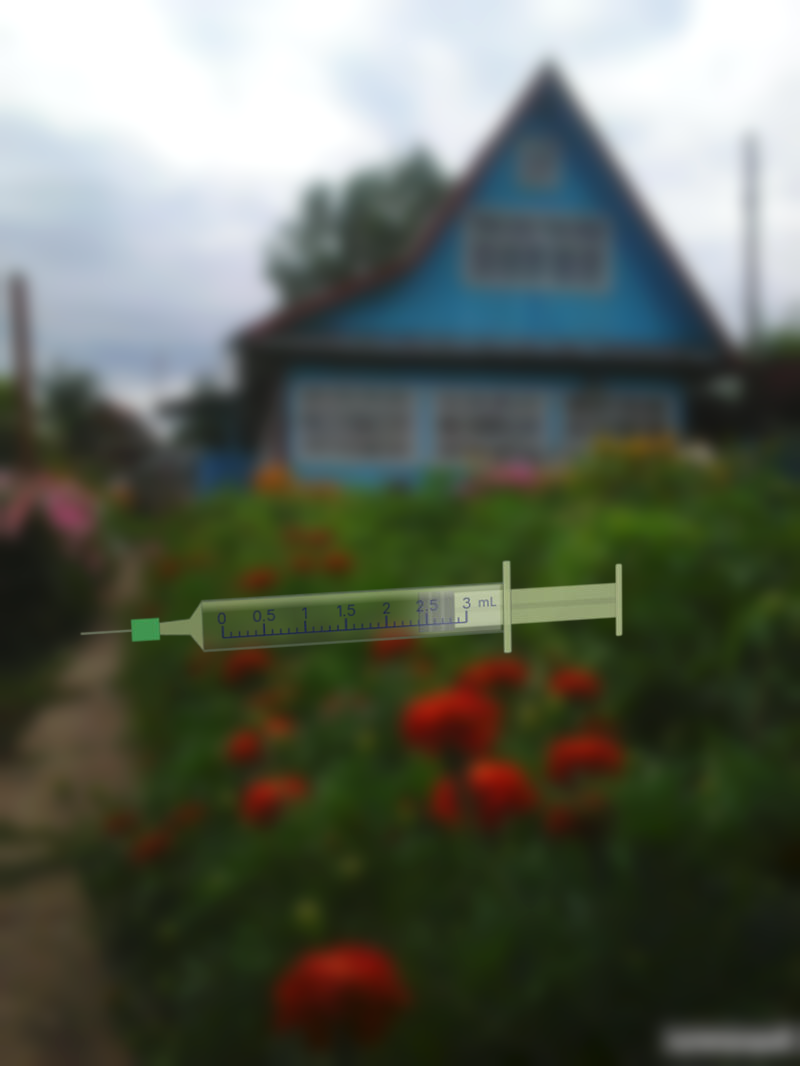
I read 2.4mL
